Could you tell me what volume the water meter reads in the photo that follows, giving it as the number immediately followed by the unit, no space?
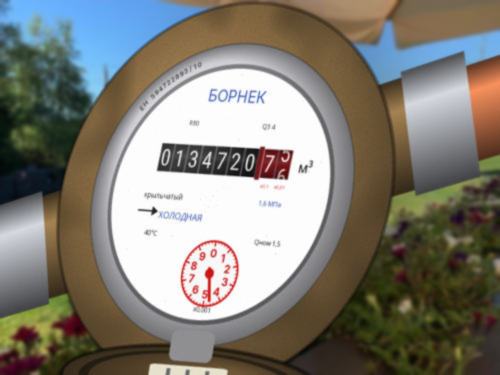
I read 134720.754m³
